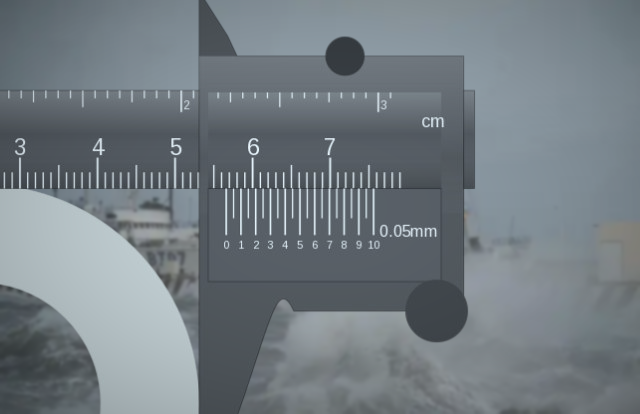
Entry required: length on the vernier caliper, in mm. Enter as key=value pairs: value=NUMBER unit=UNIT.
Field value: value=56.6 unit=mm
